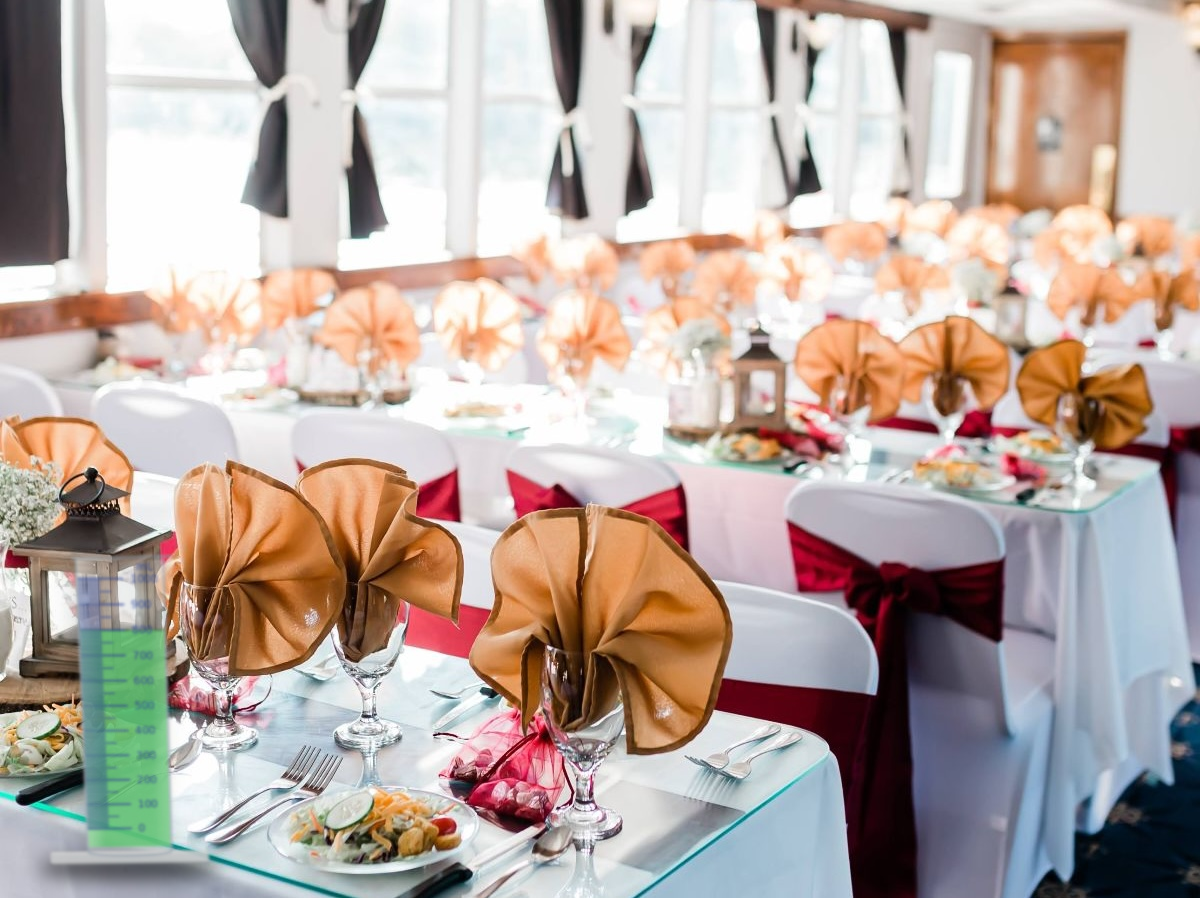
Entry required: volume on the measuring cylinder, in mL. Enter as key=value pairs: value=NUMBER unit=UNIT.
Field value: value=800 unit=mL
